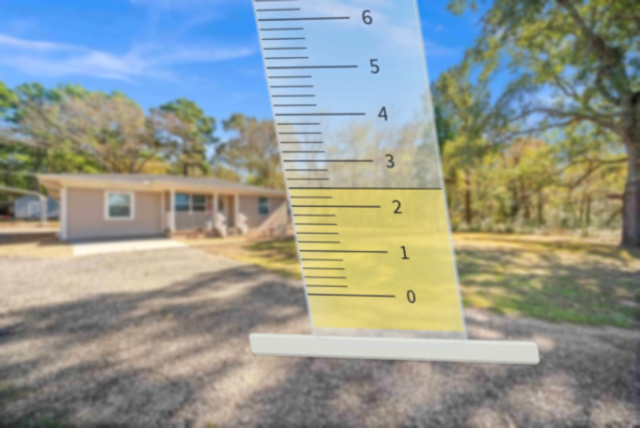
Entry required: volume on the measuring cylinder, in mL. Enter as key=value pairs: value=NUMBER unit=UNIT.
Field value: value=2.4 unit=mL
